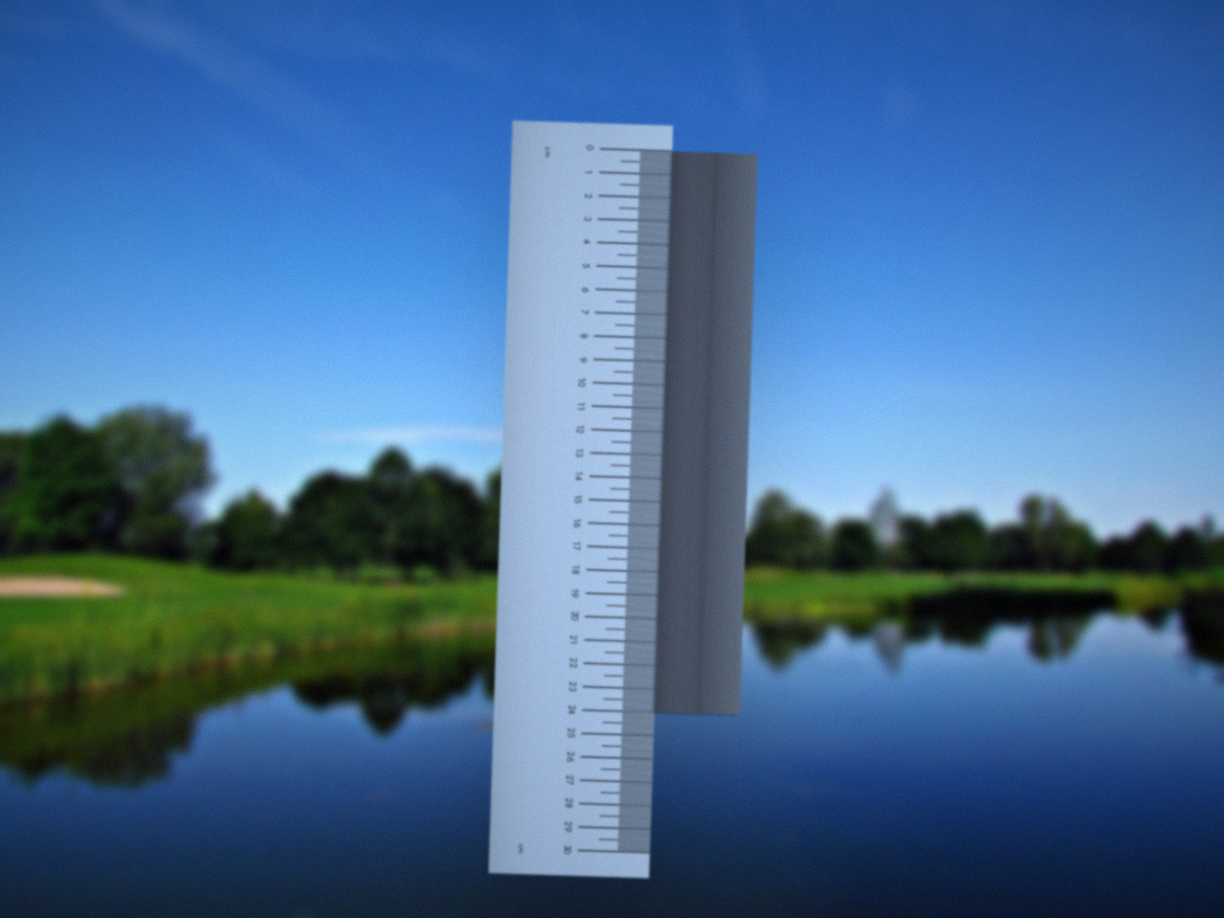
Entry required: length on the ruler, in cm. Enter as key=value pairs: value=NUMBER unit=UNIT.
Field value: value=24 unit=cm
